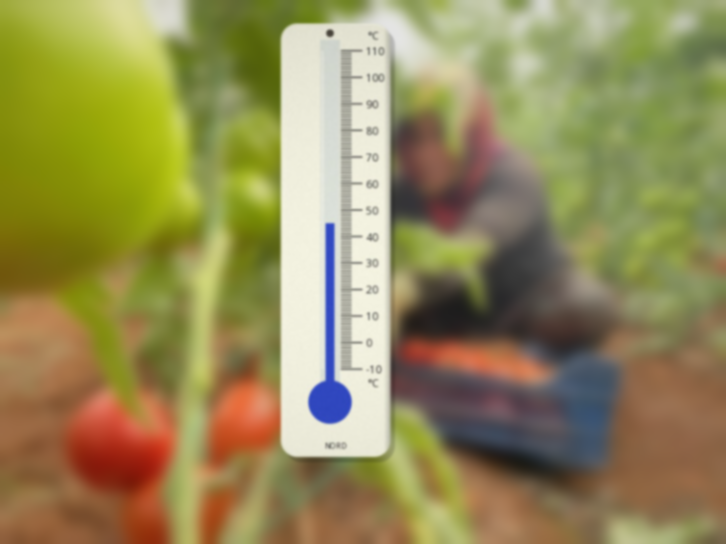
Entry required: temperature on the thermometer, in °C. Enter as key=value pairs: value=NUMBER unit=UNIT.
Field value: value=45 unit=°C
